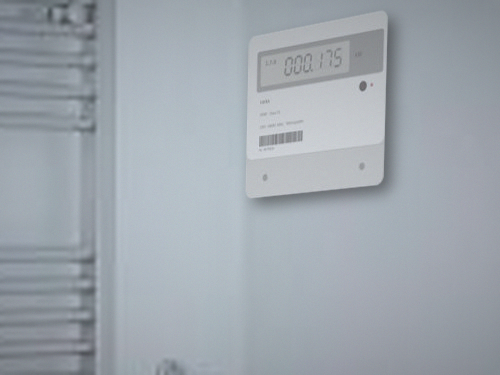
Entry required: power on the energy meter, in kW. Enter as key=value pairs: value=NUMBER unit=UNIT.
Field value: value=0.175 unit=kW
